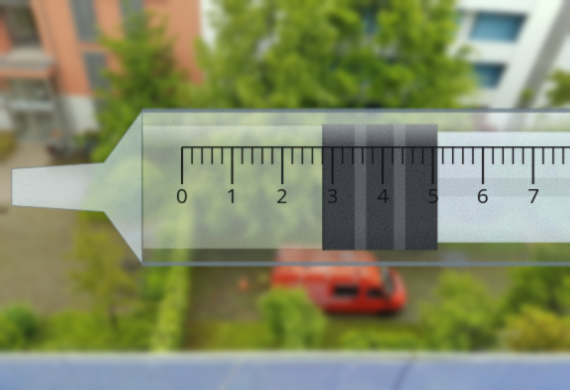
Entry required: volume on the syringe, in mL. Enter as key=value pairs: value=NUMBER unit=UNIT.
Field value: value=2.8 unit=mL
